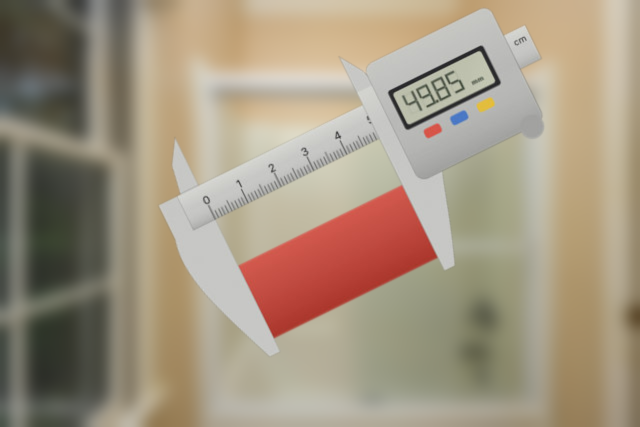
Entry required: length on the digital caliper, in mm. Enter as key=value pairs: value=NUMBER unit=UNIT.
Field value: value=49.85 unit=mm
